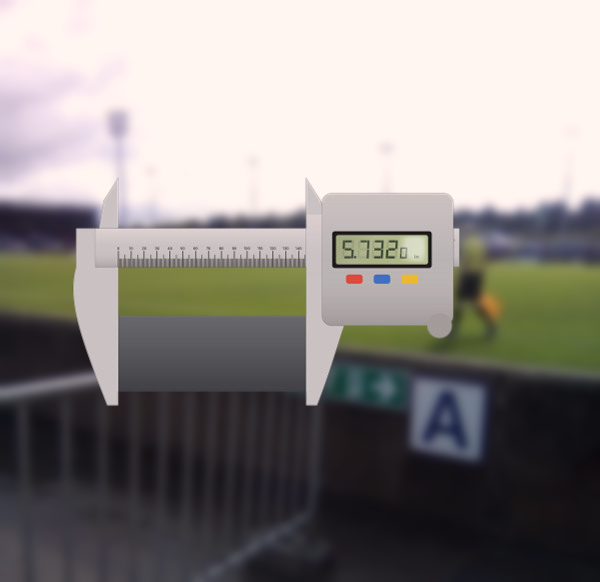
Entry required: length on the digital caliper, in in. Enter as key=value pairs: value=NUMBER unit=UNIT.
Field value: value=5.7320 unit=in
